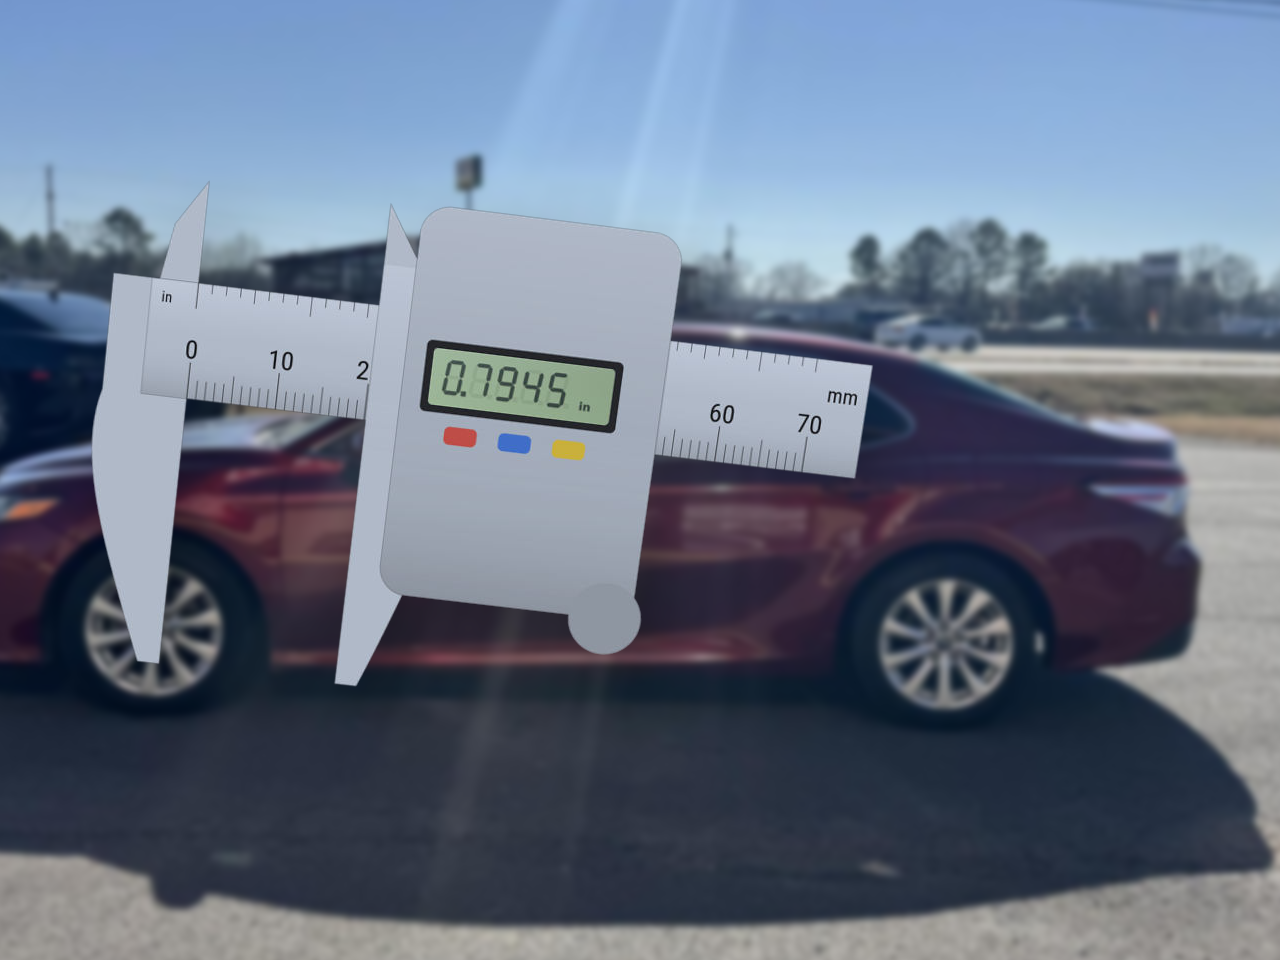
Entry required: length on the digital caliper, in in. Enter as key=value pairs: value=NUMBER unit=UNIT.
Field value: value=0.7945 unit=in
